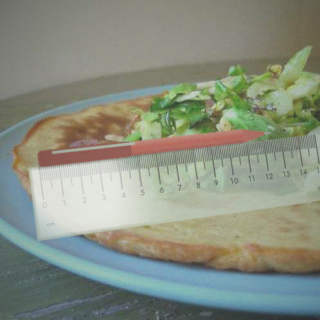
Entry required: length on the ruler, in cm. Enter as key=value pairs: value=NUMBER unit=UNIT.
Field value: value=12.5 unit=cm
